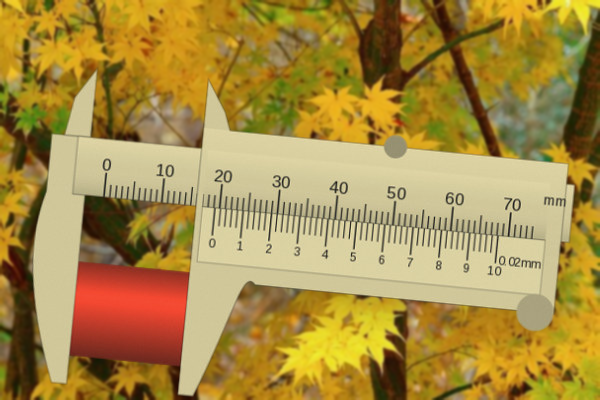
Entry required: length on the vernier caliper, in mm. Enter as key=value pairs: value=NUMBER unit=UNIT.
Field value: value=19.2 unit=mm
